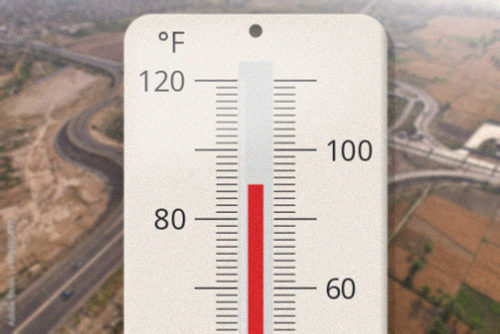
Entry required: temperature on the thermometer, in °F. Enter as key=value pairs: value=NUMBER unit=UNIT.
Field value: value=90 unit=°F
